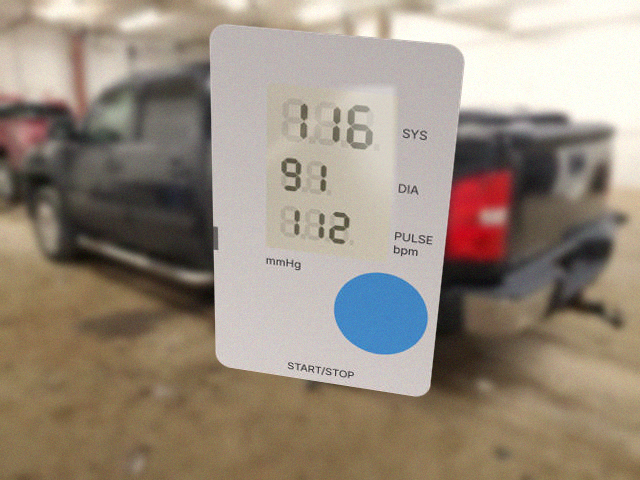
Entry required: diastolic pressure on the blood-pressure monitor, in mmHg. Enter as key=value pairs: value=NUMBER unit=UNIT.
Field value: value=91 unit=mmHg
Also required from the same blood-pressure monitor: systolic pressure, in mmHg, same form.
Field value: value=116 unit=mmHg
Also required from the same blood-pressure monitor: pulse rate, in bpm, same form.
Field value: value=112 unit=bpm
